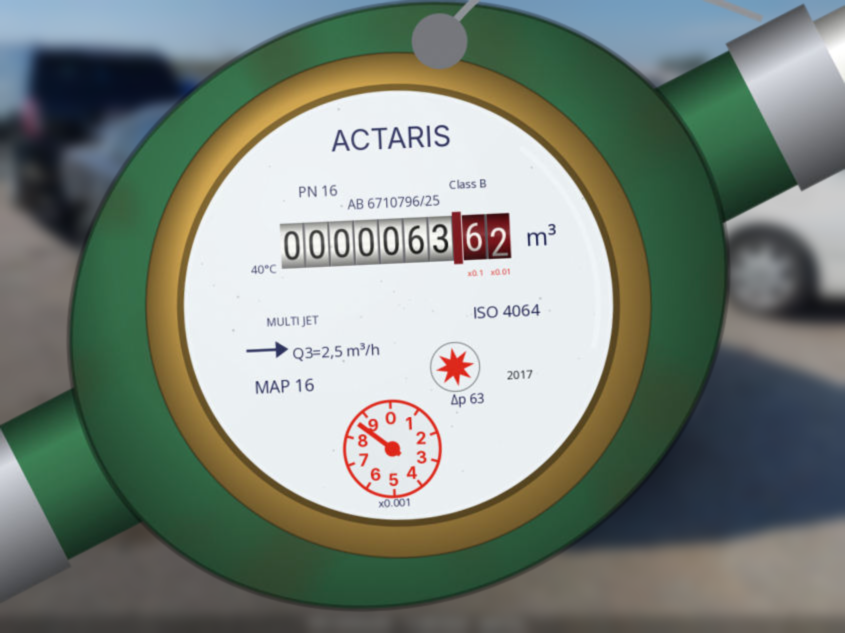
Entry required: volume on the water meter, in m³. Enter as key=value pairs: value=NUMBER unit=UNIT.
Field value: value=63.618 unit=m³
